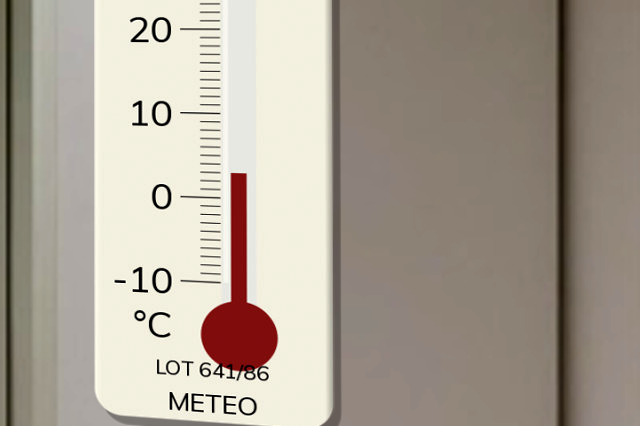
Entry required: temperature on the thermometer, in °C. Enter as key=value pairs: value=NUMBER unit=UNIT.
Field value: value=3 unit=°C
